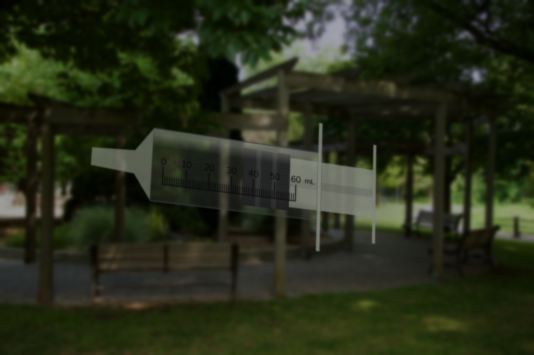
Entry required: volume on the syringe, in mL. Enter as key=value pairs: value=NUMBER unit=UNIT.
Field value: value=35 unit=mL
